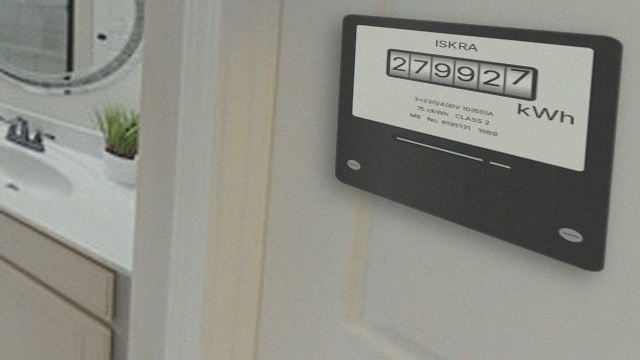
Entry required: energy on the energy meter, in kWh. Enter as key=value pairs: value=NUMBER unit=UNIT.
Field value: value=279927 unit=kWh
